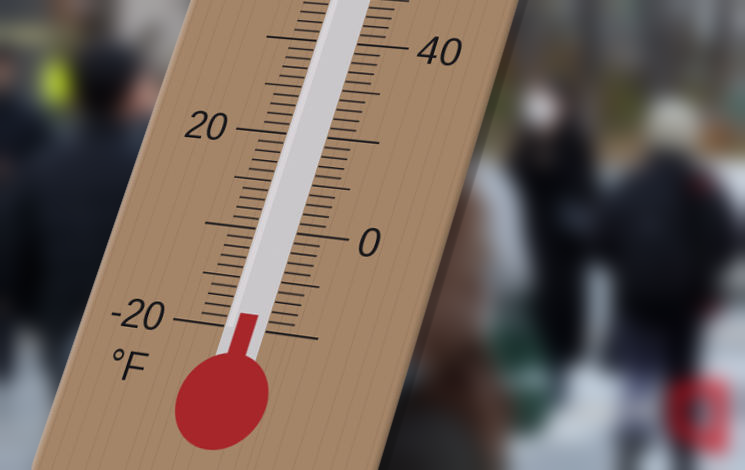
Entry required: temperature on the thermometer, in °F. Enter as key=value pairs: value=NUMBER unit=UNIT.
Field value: value=-17 unit=°F
